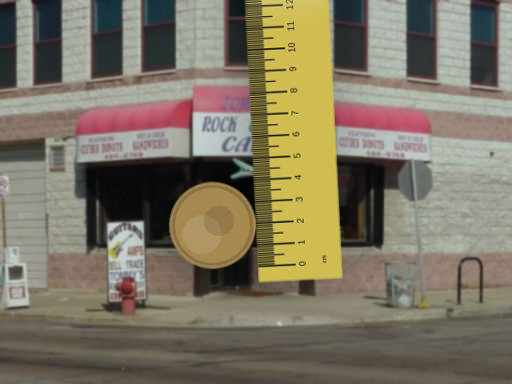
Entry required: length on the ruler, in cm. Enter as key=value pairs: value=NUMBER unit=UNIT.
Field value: value=4 unit=cm
